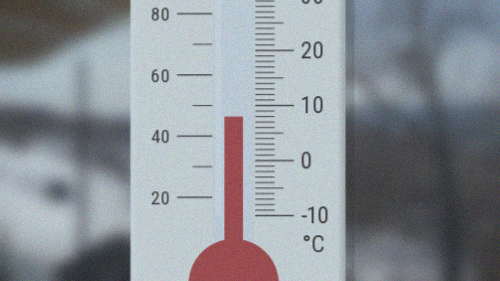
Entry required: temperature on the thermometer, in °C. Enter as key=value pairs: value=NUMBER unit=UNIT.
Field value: value=8 unit=°C
